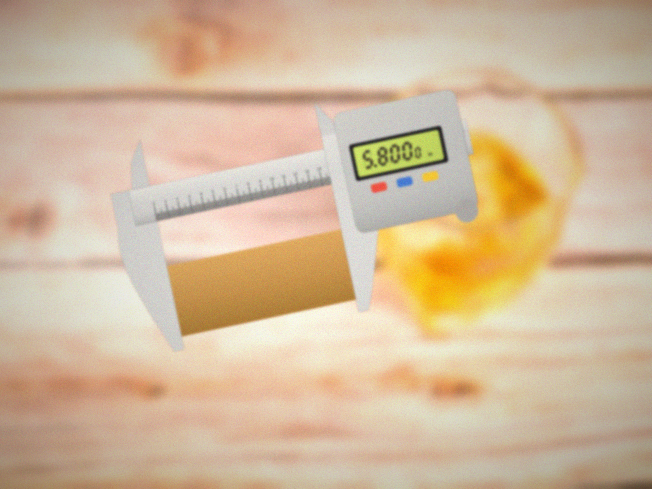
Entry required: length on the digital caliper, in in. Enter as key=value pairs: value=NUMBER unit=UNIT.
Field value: value=5.8000 unit=in
